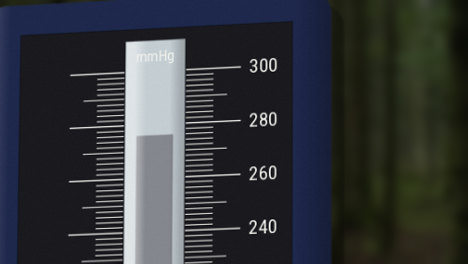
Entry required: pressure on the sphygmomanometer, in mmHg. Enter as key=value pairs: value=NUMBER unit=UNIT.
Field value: value=276 unit=mmHg
